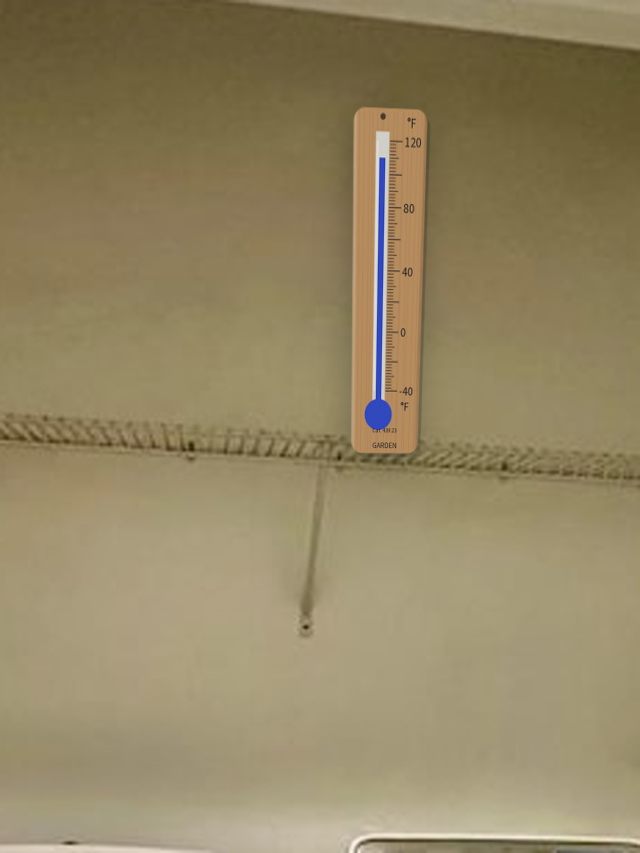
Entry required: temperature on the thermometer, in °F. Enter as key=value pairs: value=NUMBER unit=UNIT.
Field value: value=110 unit=°F
